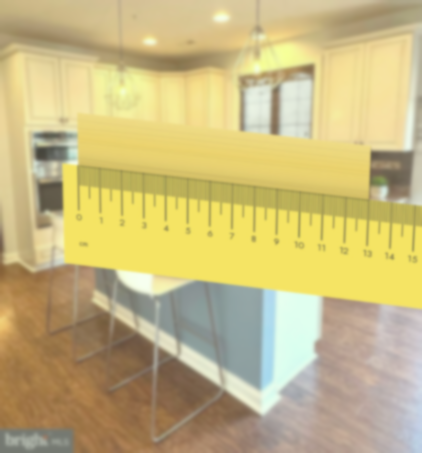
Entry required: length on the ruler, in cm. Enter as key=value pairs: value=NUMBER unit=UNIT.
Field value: value=13 unit=cm
